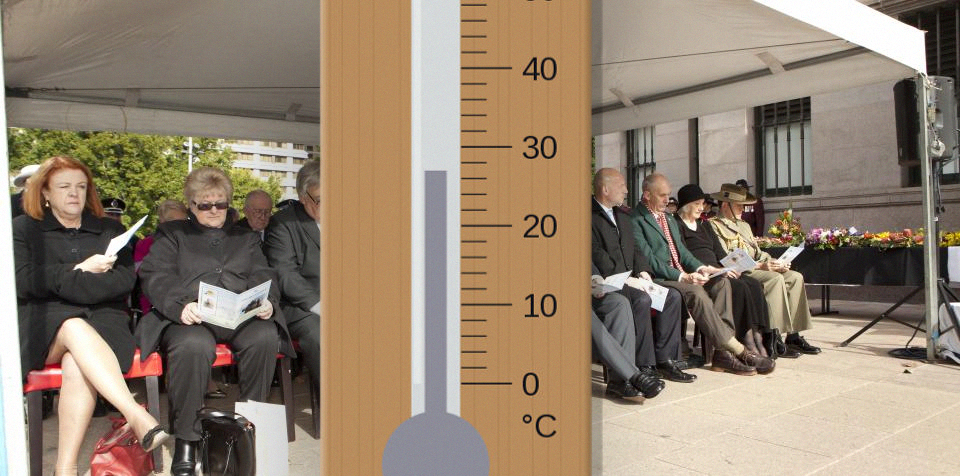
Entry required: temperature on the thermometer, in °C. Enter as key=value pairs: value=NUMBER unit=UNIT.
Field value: value=27 unit=°C
